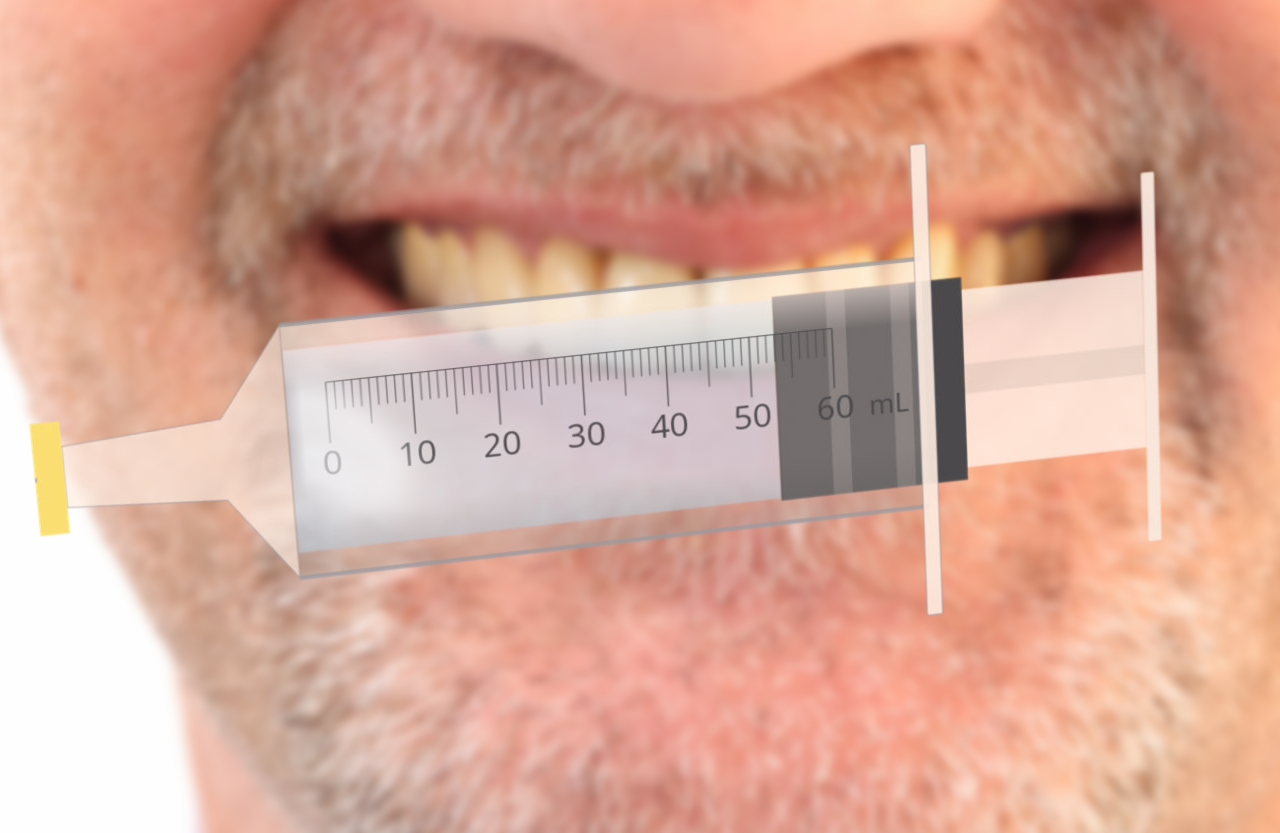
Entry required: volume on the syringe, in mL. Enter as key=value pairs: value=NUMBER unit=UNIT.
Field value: value=53 unit=mL
